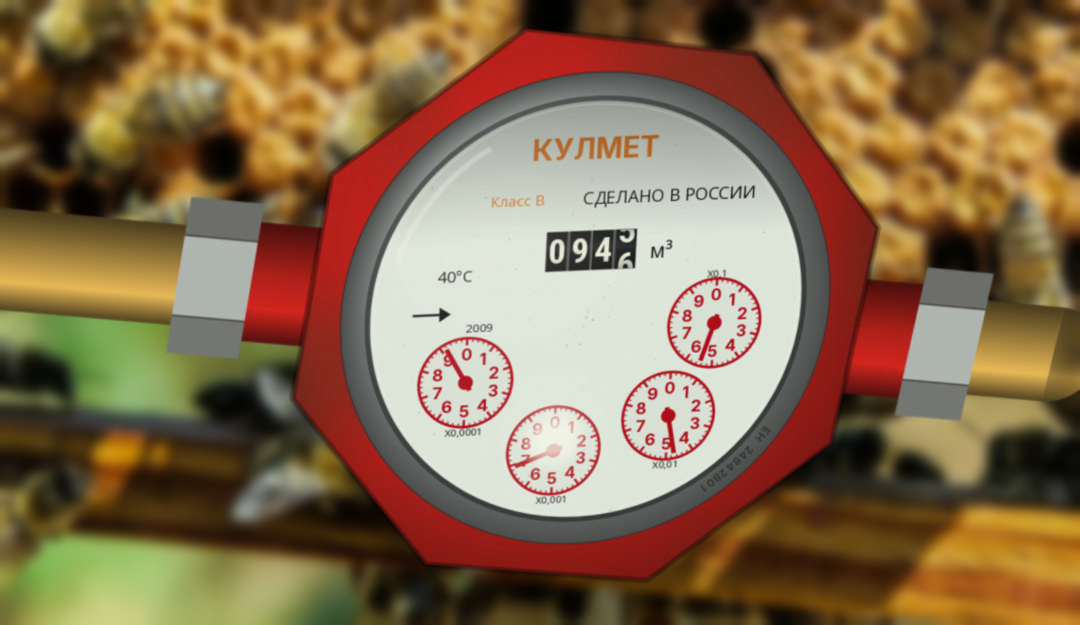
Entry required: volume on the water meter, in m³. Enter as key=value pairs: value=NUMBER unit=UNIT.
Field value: value=945.5469 unit=m³
